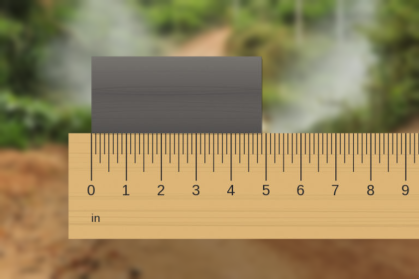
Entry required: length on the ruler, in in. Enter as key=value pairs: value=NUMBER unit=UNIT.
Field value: value=4.875 unit=in
